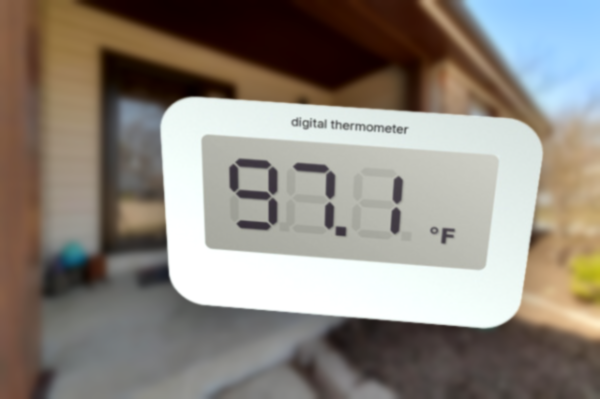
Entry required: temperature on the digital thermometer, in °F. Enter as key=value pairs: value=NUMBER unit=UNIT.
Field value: value=97.1 unit=°F
